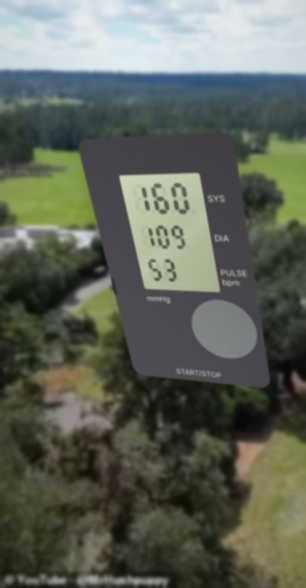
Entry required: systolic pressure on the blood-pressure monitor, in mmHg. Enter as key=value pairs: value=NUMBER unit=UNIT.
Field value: value=160 unit=mmHg
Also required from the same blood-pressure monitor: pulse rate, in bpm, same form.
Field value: value=53 unit=bpm
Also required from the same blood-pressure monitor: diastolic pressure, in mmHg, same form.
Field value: value=109 unit=mmHg
